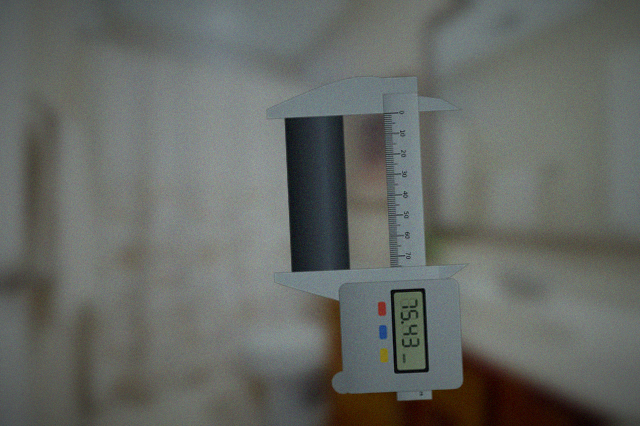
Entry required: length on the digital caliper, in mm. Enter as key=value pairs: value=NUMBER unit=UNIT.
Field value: value=75.43 unit=mm
